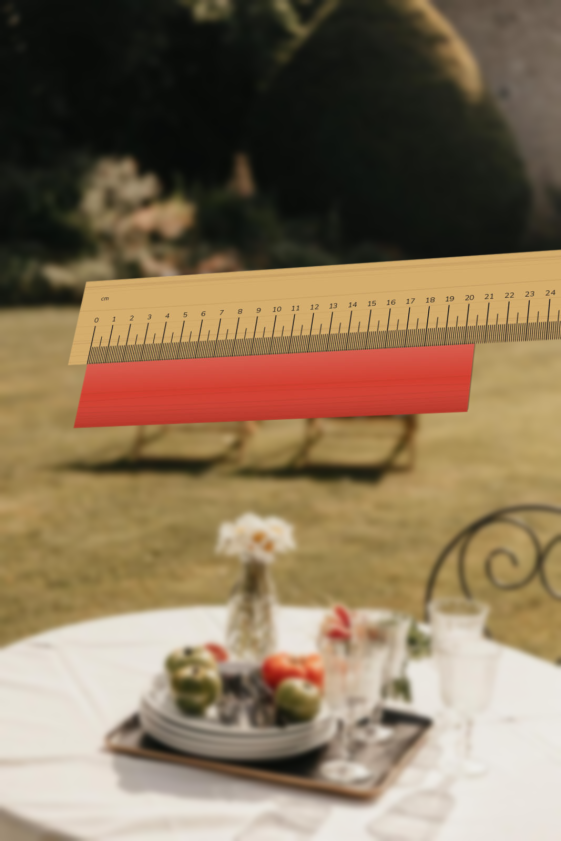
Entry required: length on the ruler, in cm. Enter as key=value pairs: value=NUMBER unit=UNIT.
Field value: value=20.5 unit=cm
